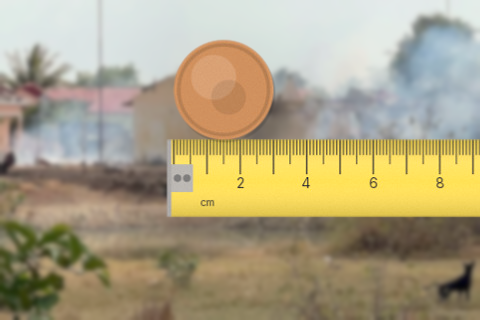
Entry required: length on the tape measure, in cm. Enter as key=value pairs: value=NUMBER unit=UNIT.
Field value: value=3 unit=cm
